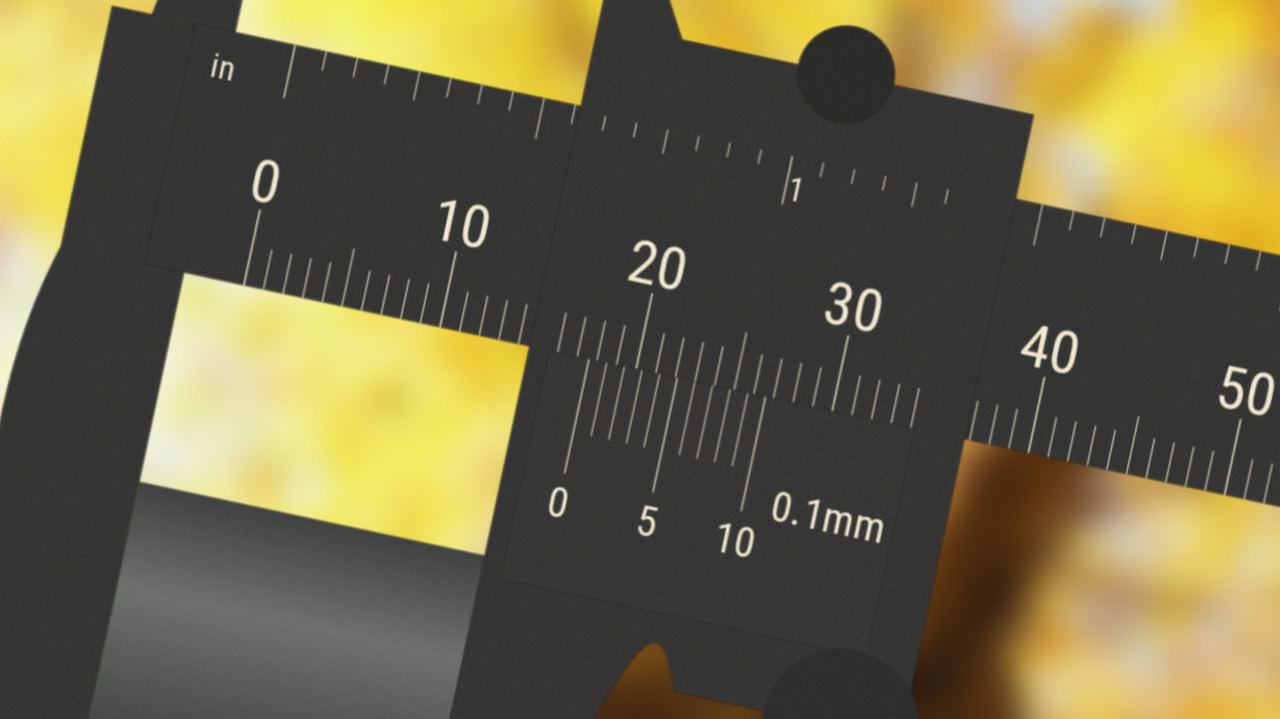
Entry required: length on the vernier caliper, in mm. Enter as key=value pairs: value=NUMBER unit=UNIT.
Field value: value=17.6 unit=mm
